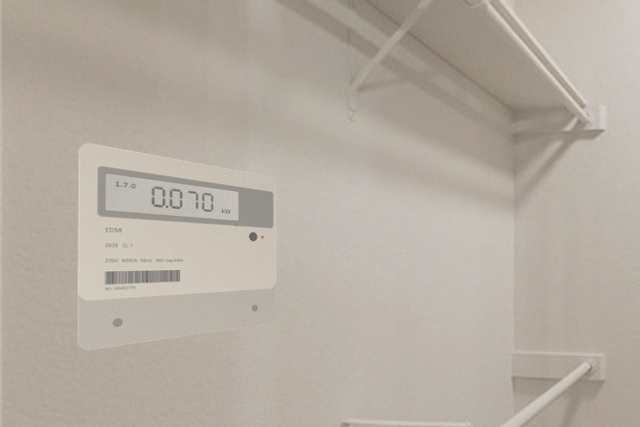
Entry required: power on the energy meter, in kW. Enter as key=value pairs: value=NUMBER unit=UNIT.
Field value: value=0.070 unit=kW
